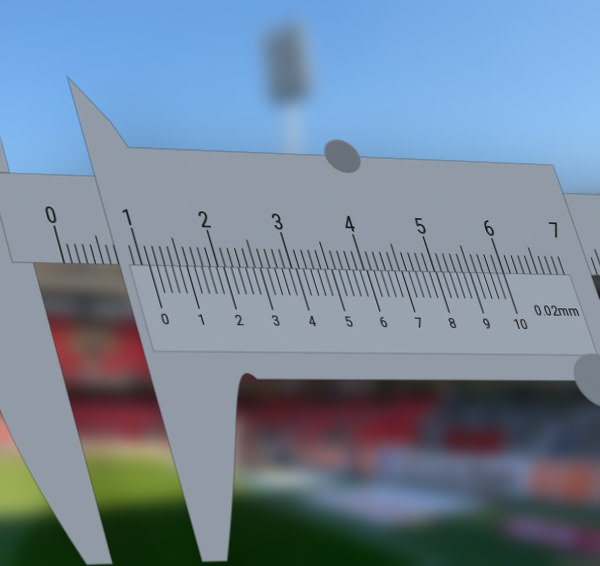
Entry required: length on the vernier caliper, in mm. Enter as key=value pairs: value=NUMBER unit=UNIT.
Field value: value=11.0 unit=mm
